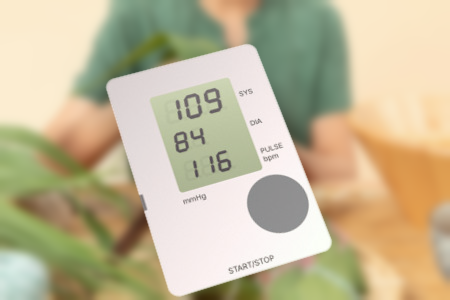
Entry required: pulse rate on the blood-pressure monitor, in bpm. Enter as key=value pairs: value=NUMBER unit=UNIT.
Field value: value=116 unit=bpm
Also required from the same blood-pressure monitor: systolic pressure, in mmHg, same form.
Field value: value=109 unit=mmHg
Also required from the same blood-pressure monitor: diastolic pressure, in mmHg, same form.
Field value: value=84 unit=mmHg
